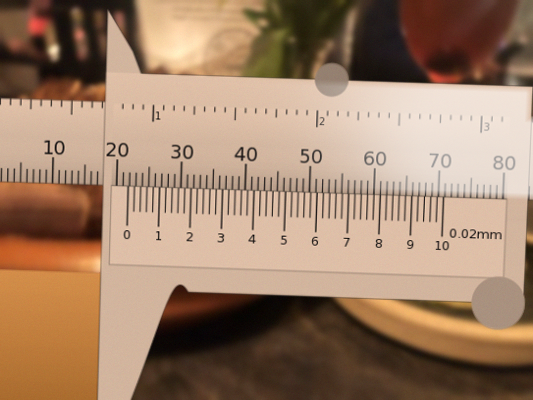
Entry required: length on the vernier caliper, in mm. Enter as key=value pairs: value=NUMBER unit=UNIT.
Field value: value=21.8 unit=mm
